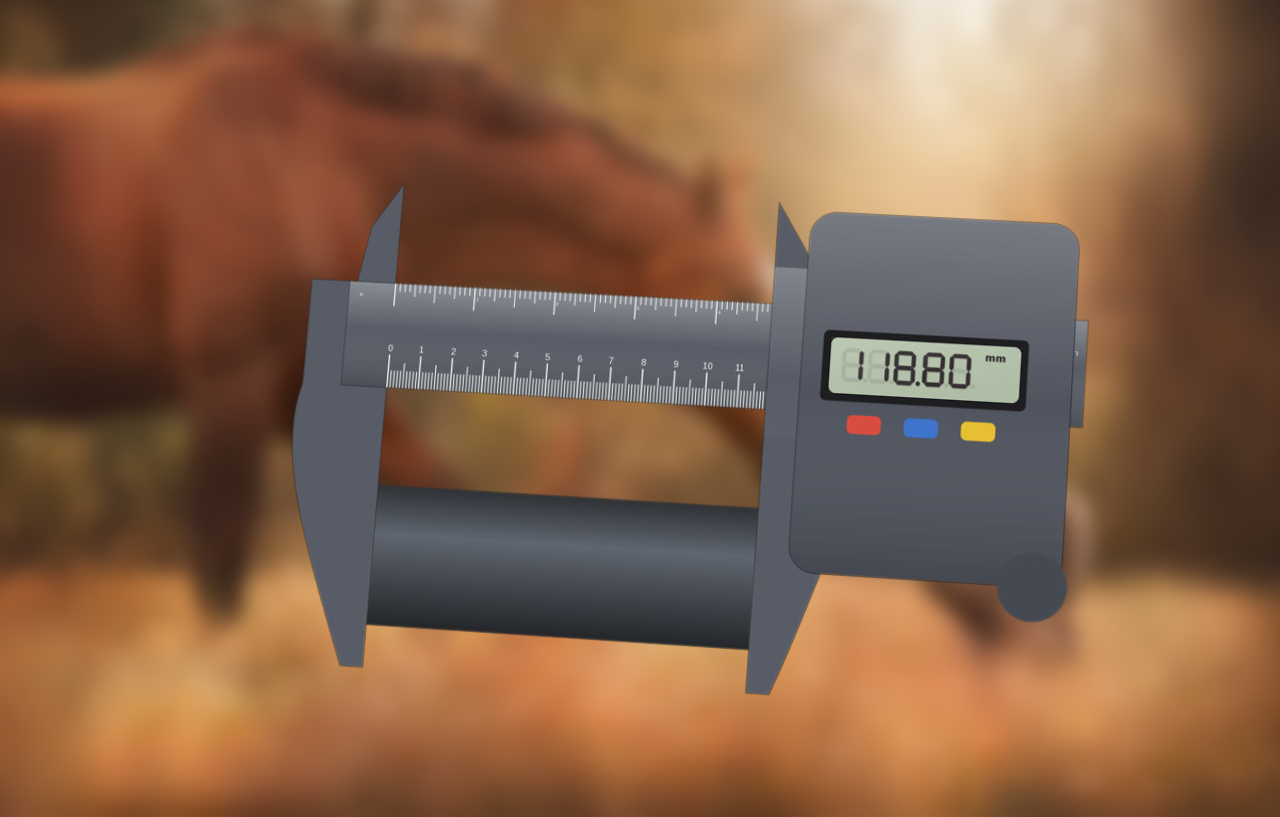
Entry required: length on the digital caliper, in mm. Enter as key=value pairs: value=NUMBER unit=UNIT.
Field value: value=118.80 unit=mm
